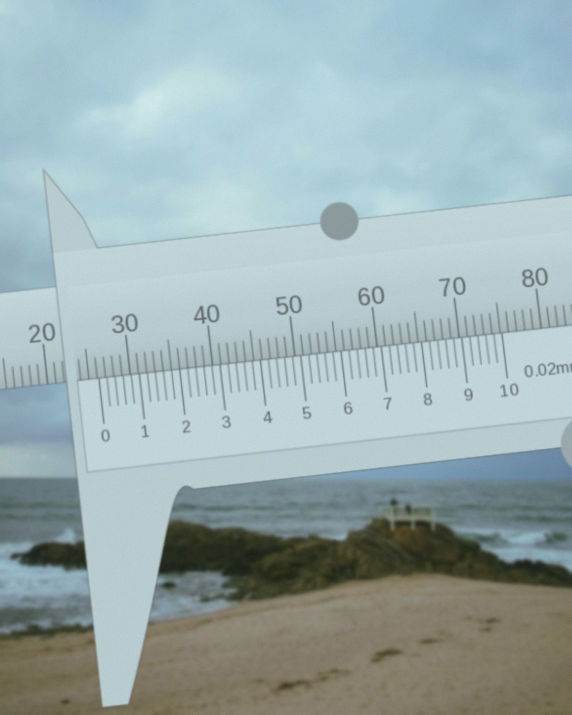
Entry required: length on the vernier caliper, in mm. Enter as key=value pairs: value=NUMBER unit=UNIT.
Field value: value=26.2 unit=mm
